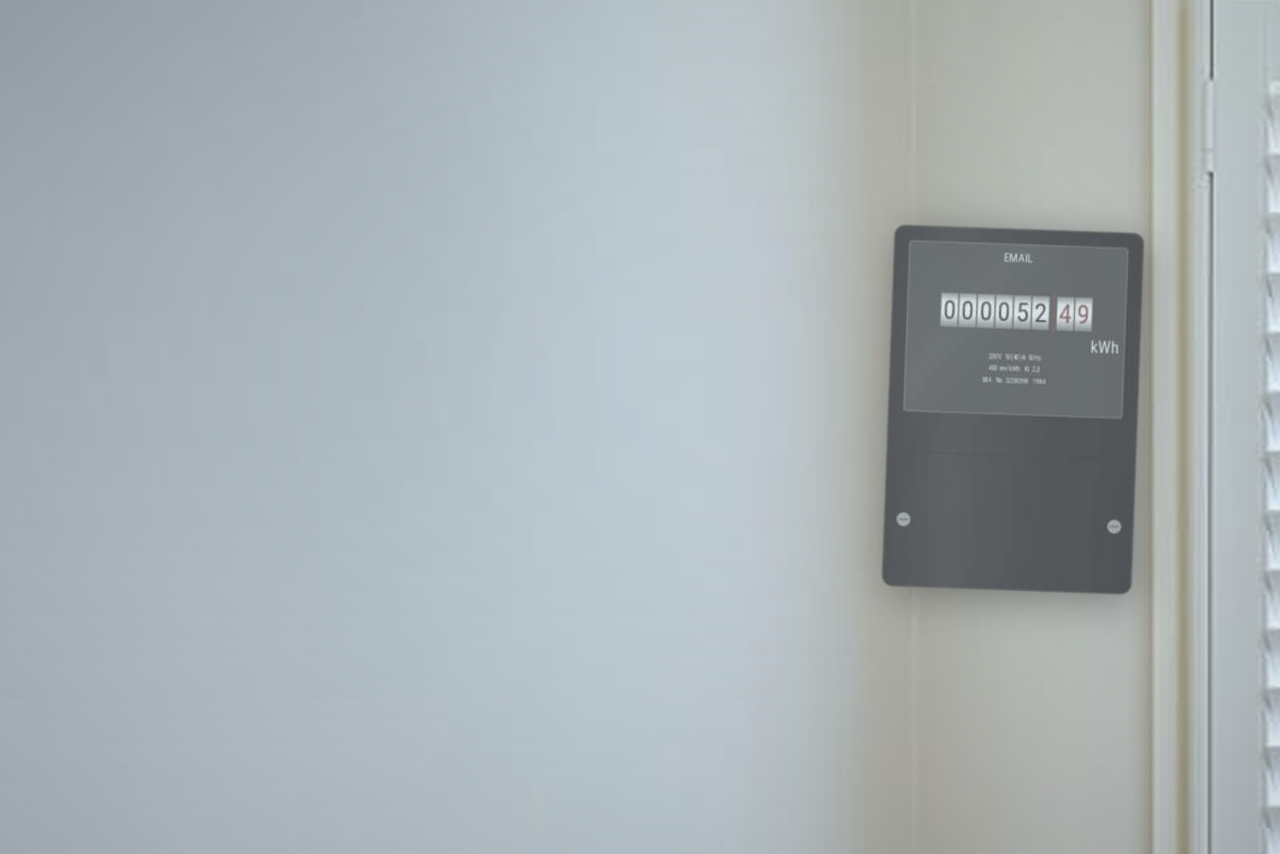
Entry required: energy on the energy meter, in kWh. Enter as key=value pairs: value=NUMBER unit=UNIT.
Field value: value=52.49 unit=kWh
